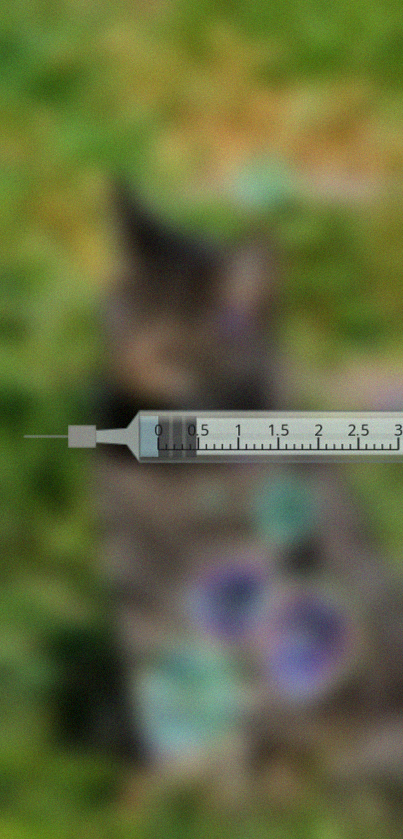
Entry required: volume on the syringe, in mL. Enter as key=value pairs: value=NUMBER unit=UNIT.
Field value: value=0 unit=mL
